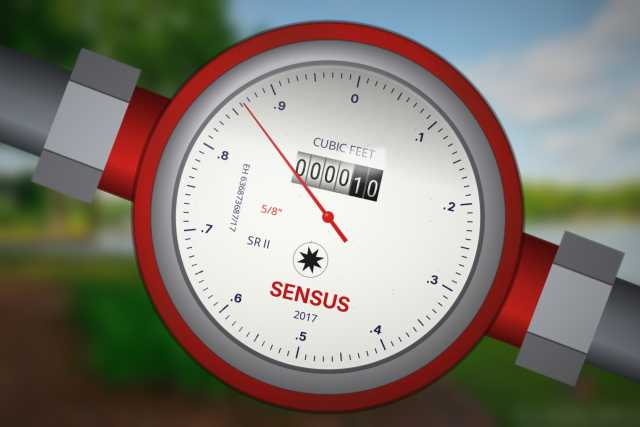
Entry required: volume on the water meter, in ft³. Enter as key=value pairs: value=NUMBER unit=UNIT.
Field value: value=9.86 unit=ft³
